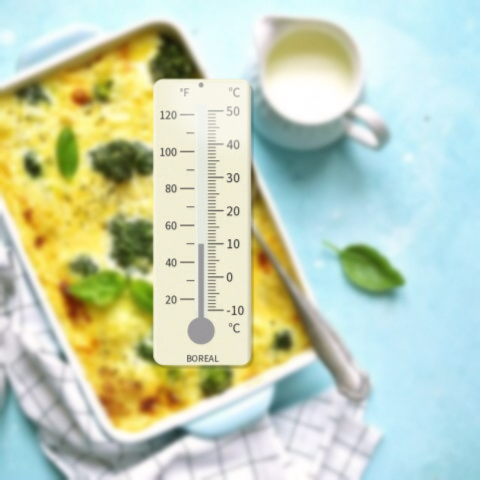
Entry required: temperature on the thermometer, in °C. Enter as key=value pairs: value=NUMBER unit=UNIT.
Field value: value=10 unit=°C
